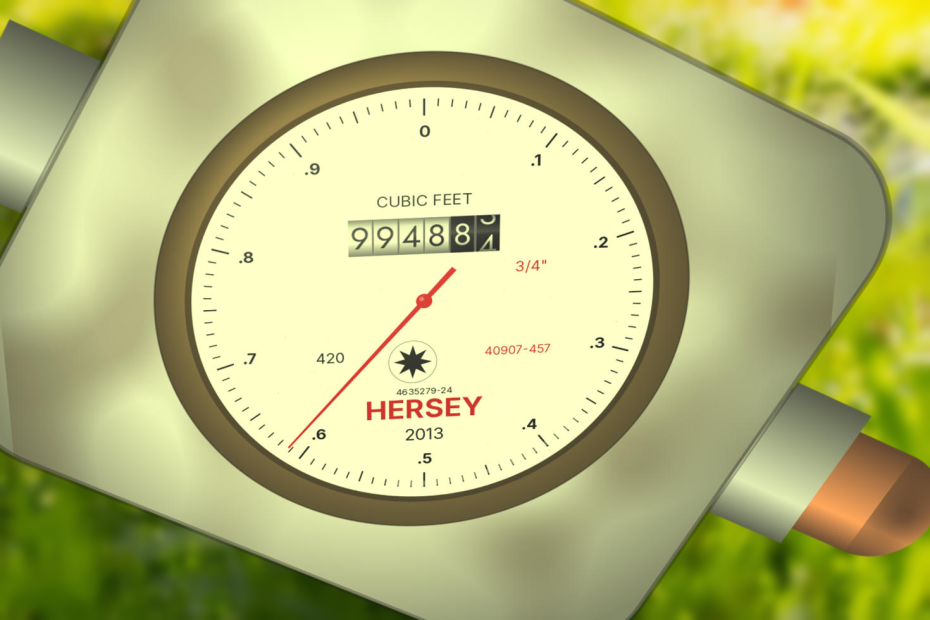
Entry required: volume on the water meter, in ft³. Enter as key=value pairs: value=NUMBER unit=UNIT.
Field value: value=994883.61 unit=ft³
